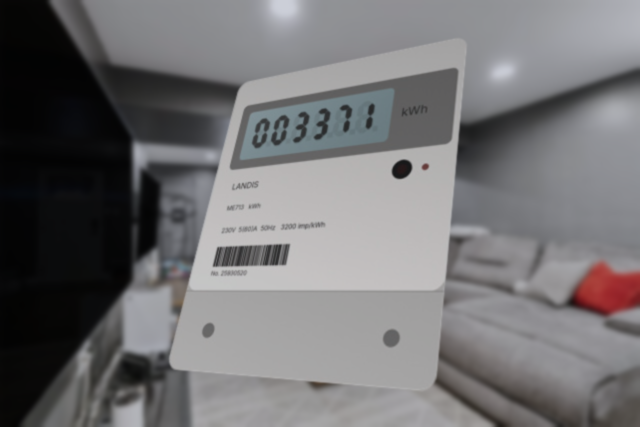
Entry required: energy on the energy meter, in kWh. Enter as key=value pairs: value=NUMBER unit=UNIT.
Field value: value=3371 unit=kWh
